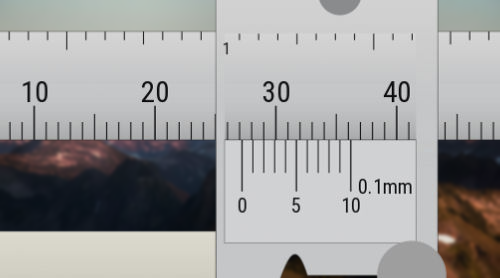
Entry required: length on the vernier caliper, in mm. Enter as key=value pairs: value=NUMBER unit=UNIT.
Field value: value=27.2 unit=mm
